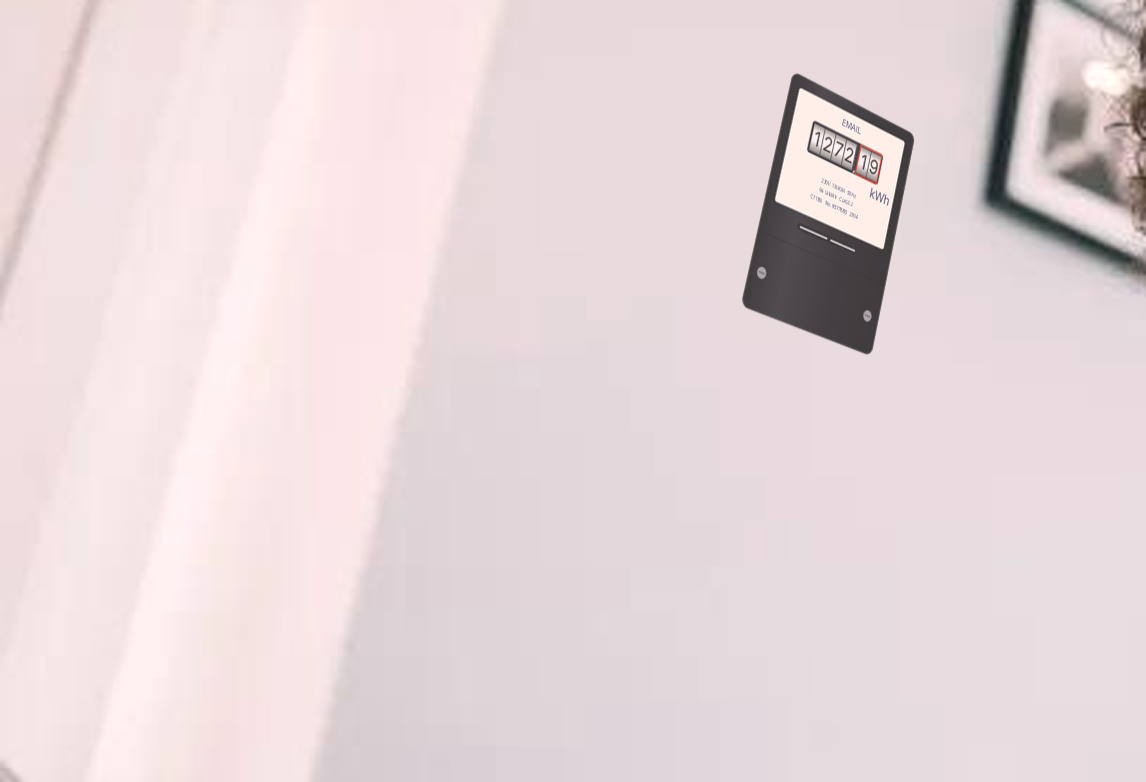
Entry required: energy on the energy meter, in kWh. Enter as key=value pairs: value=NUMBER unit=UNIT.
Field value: value=1272.19 unit=kWh
